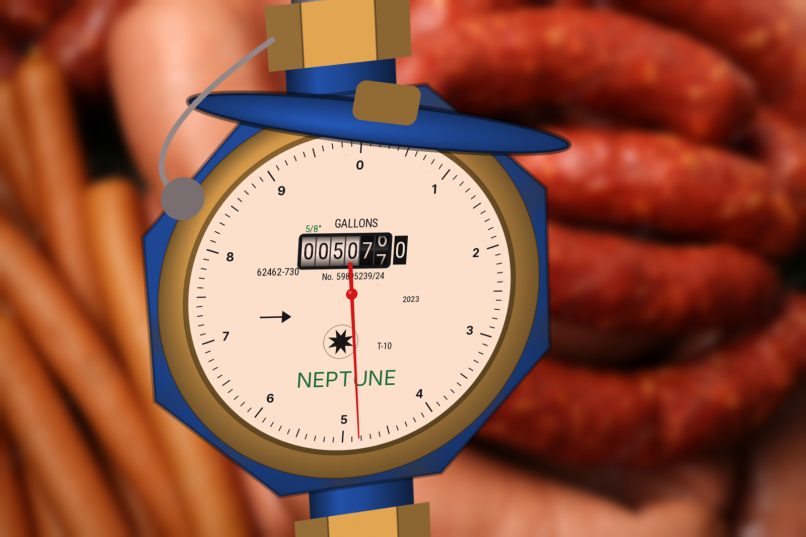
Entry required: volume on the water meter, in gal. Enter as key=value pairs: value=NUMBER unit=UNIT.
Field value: value=50764.8 unit=gal
